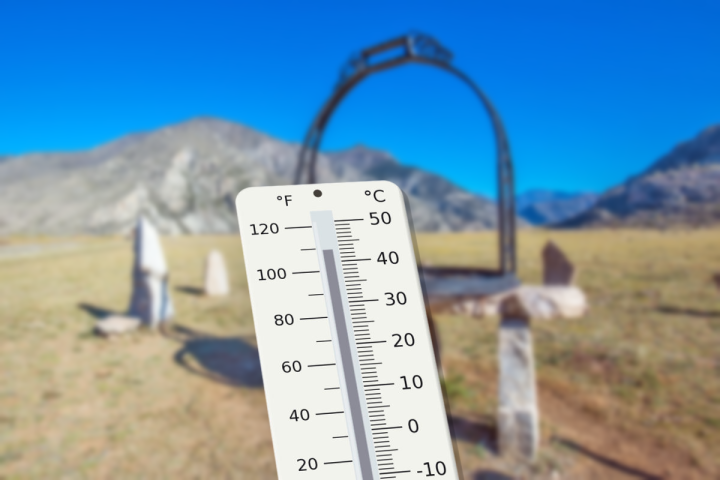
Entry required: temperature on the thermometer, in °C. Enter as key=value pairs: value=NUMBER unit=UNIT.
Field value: value=43 unit=°C
